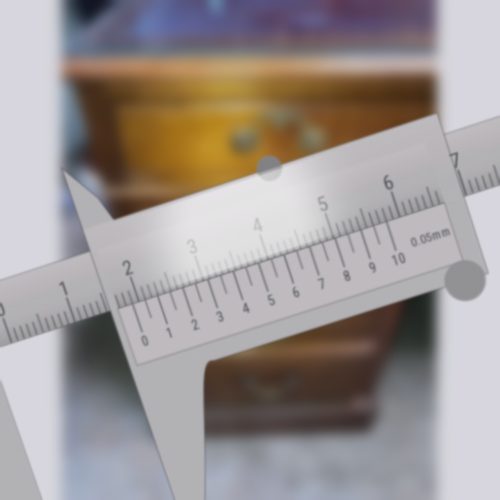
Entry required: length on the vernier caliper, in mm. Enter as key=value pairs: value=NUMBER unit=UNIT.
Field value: value=19.0 unit=mm
